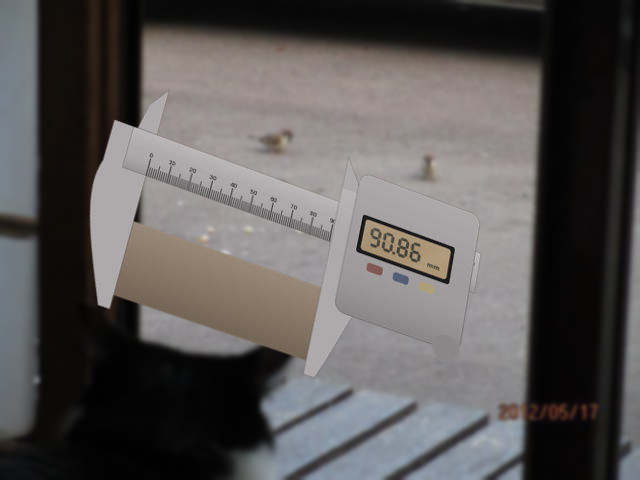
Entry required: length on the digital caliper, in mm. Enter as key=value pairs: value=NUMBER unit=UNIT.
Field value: value=90.86 unit=mm
